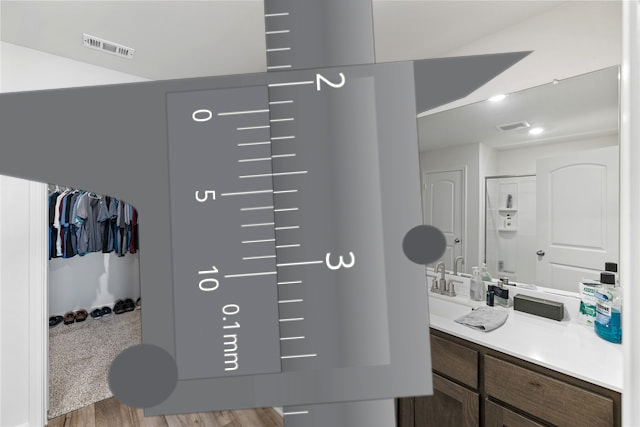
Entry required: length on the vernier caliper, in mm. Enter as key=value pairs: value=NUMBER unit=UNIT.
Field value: value=21.4 unit=mm
